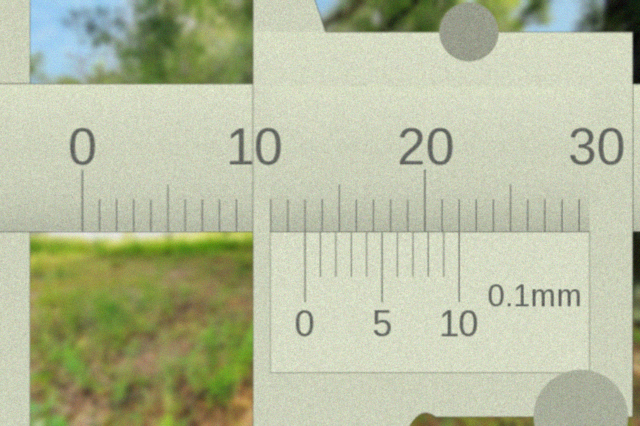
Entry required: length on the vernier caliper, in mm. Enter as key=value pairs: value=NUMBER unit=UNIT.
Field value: value=13.0 unit=mm
